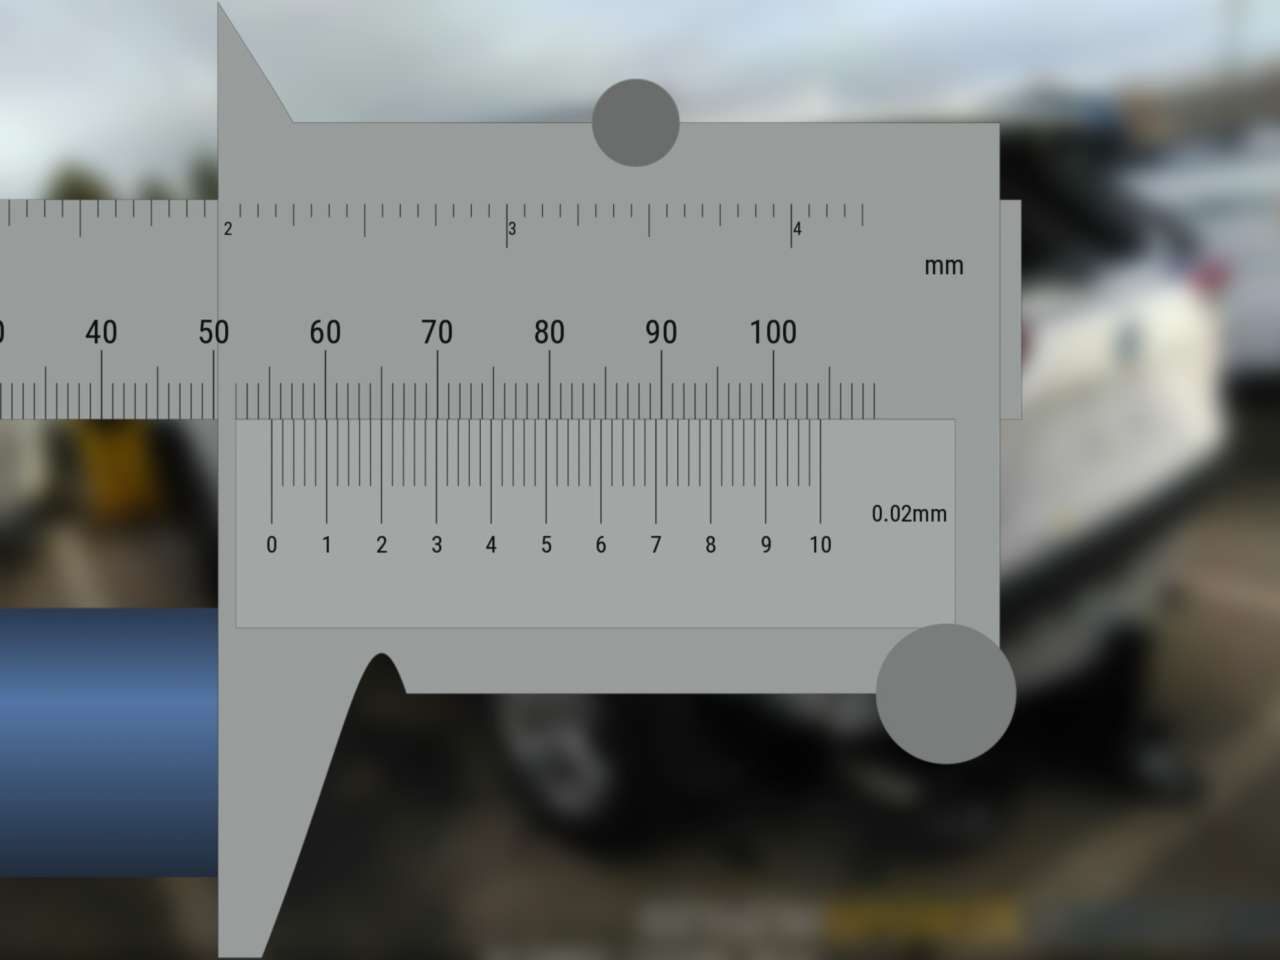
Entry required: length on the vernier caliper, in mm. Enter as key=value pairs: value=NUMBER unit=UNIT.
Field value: value=55.2 unit=mm
